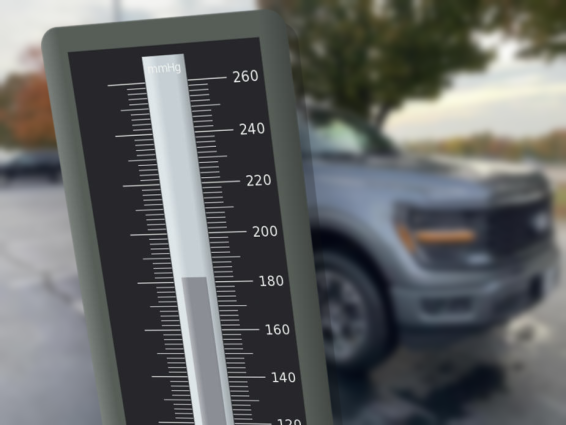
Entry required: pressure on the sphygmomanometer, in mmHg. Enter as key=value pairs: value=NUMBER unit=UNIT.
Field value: value=182 unit=mmHg
